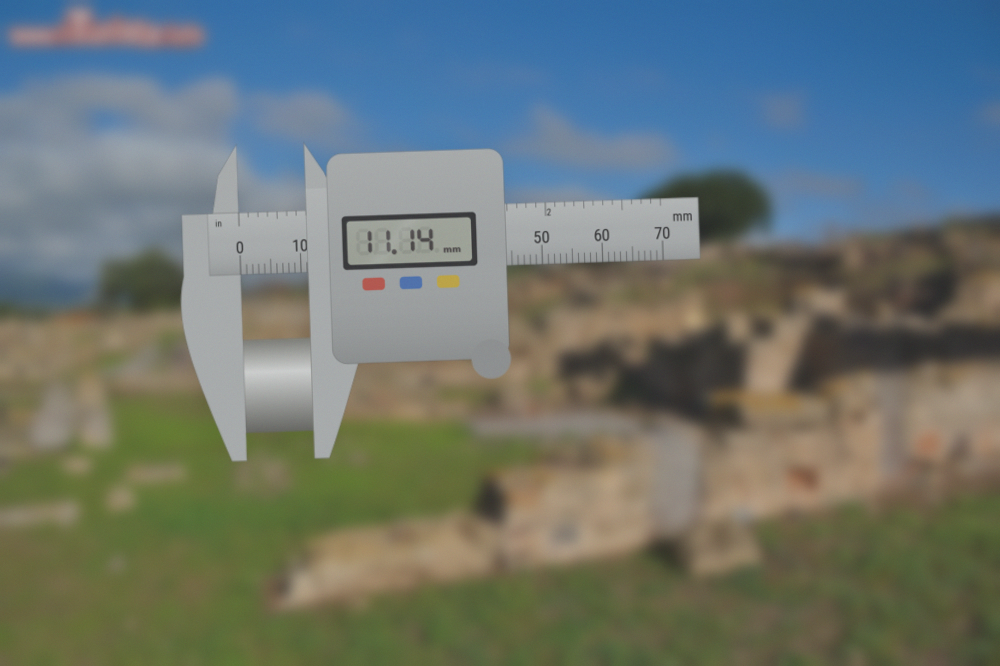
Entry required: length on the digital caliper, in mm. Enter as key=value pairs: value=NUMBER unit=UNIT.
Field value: value=11.14 unit=mm
